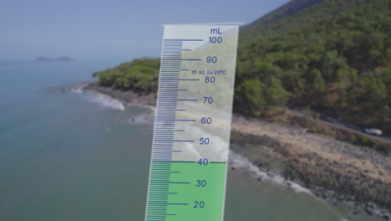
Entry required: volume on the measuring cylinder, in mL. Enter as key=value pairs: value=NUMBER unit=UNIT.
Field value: value=40 unit=mL
